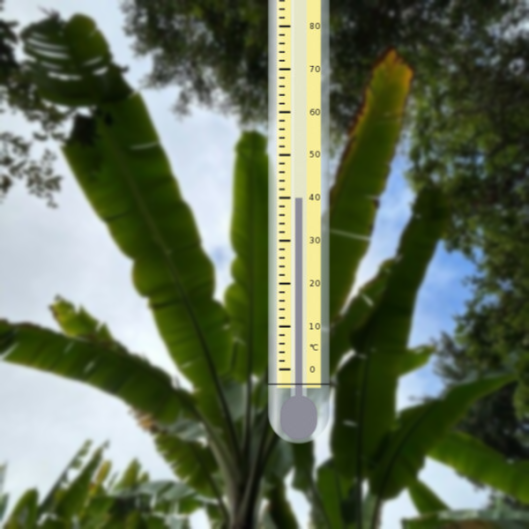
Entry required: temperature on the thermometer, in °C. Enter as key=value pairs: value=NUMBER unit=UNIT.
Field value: value=40 unit=°C
